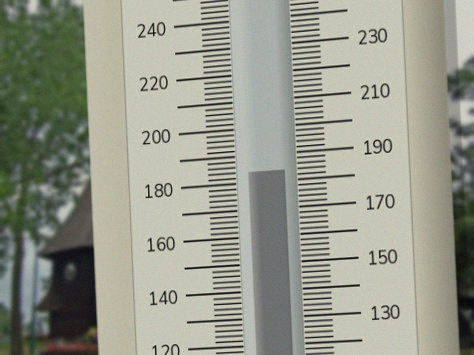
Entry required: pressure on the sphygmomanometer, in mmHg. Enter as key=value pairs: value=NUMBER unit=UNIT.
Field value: value=184 unit=mmHg
